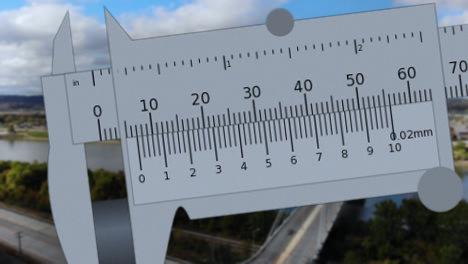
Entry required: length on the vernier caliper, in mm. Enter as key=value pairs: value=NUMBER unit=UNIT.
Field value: value=7.0 unit=mm
